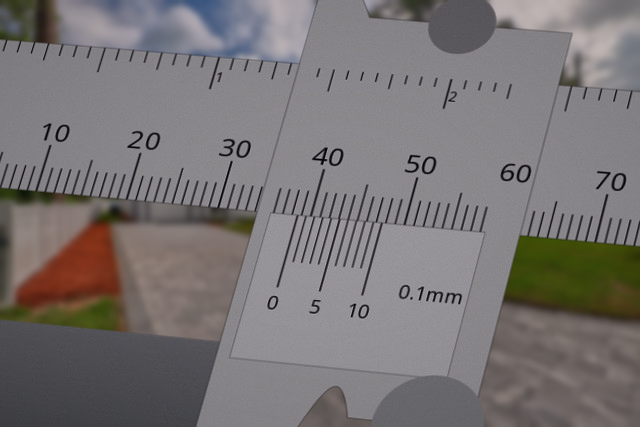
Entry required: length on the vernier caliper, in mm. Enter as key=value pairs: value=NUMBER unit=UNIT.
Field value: value=38.6 unit=mm
